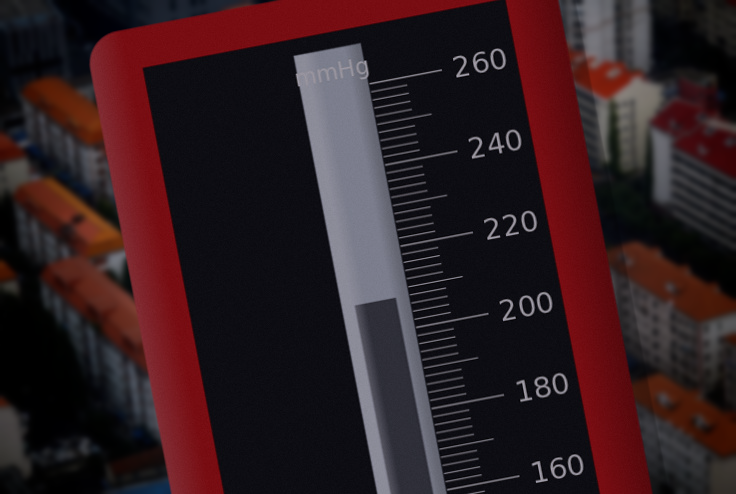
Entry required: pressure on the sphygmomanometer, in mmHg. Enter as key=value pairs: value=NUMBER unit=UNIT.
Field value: value=208 unit=mmHg
